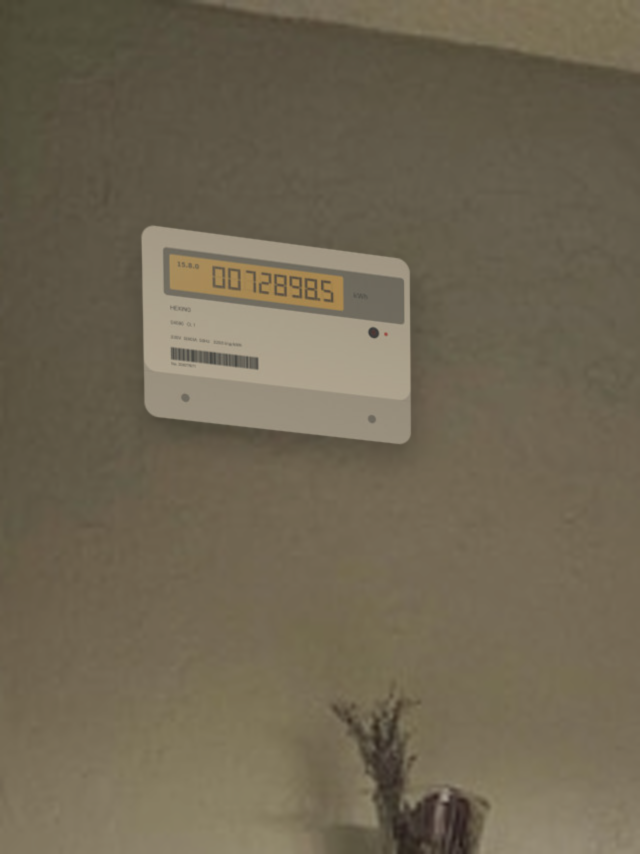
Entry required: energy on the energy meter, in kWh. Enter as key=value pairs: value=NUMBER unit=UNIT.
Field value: value=72898.5 unit=kWh
